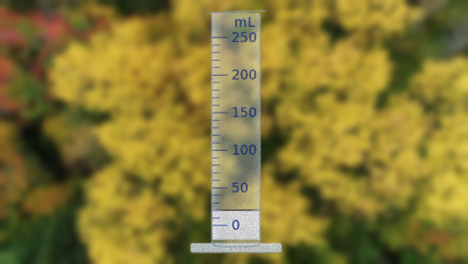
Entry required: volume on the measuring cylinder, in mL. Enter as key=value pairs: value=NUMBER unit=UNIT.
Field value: value=20 unit=mL
